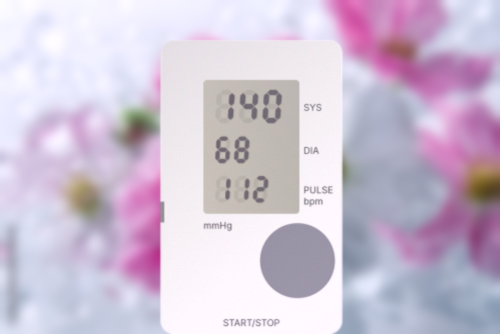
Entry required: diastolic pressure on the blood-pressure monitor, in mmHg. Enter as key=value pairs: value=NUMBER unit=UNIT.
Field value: value=68 unit=mmHg
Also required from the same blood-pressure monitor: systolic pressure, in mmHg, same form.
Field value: value=140 unit=mmHg
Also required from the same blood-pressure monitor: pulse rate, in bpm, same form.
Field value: value=112 unit=bpm
